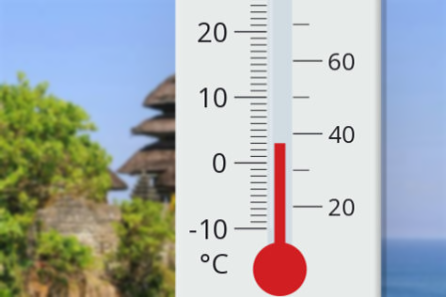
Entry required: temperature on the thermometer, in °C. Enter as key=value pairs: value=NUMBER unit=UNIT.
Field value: value=3 unit=°C
